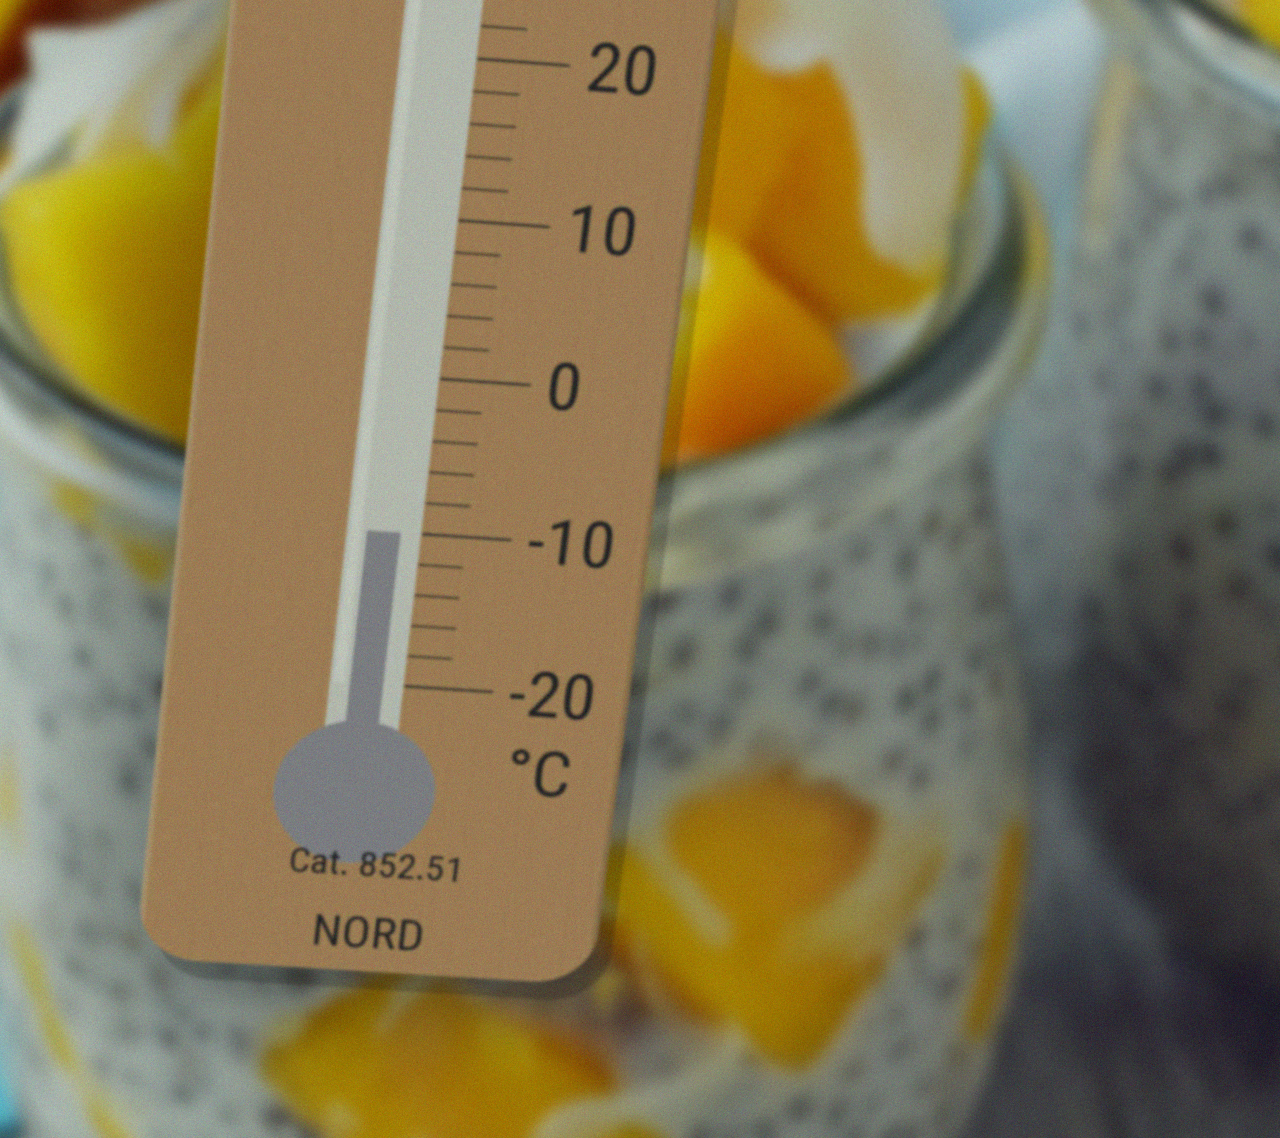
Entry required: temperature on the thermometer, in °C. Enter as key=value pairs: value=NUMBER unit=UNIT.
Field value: value=-10 unit=°C
